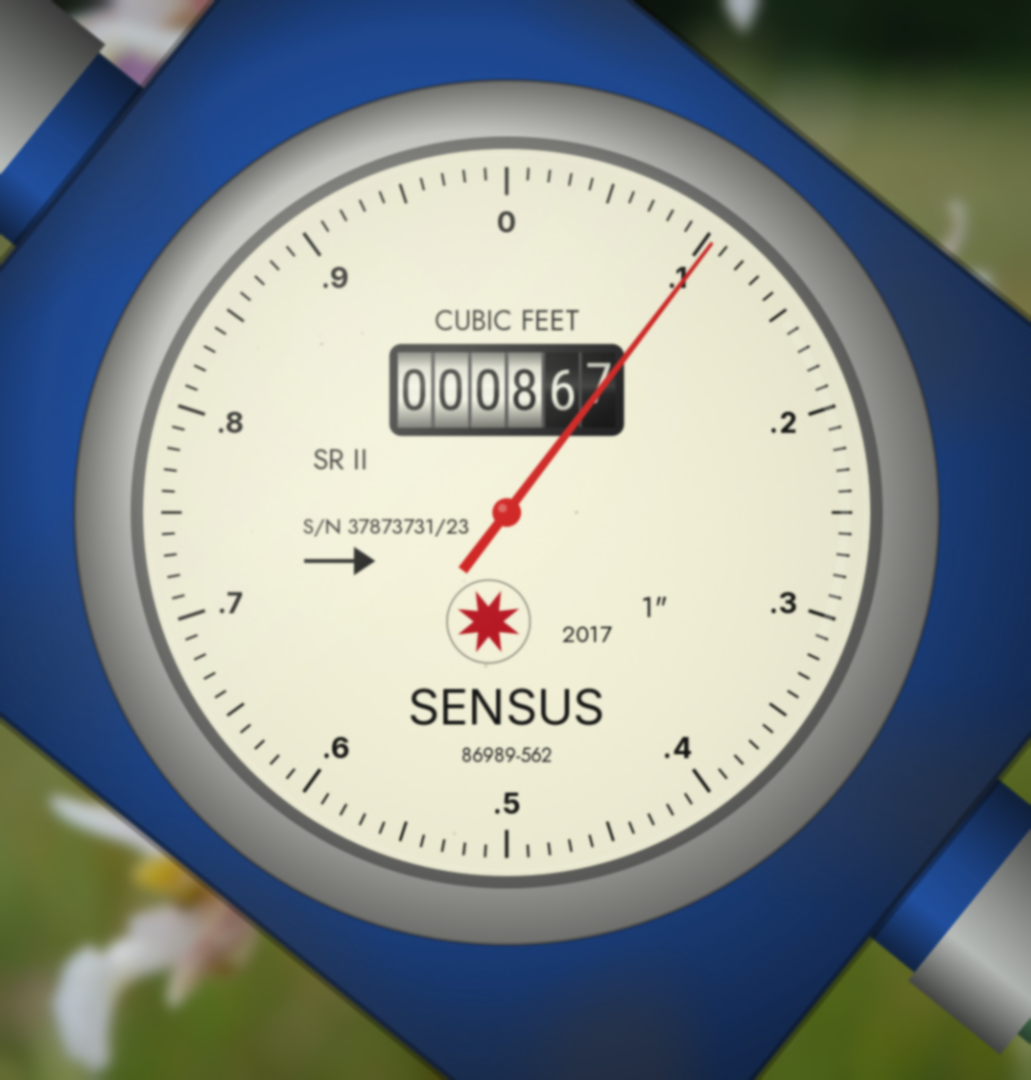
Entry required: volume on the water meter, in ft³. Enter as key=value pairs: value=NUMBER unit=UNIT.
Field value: value=867.10 unit=ft³
